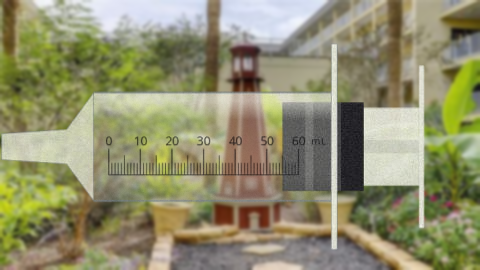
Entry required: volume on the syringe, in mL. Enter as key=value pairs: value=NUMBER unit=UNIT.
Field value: value=55 unit=mL
